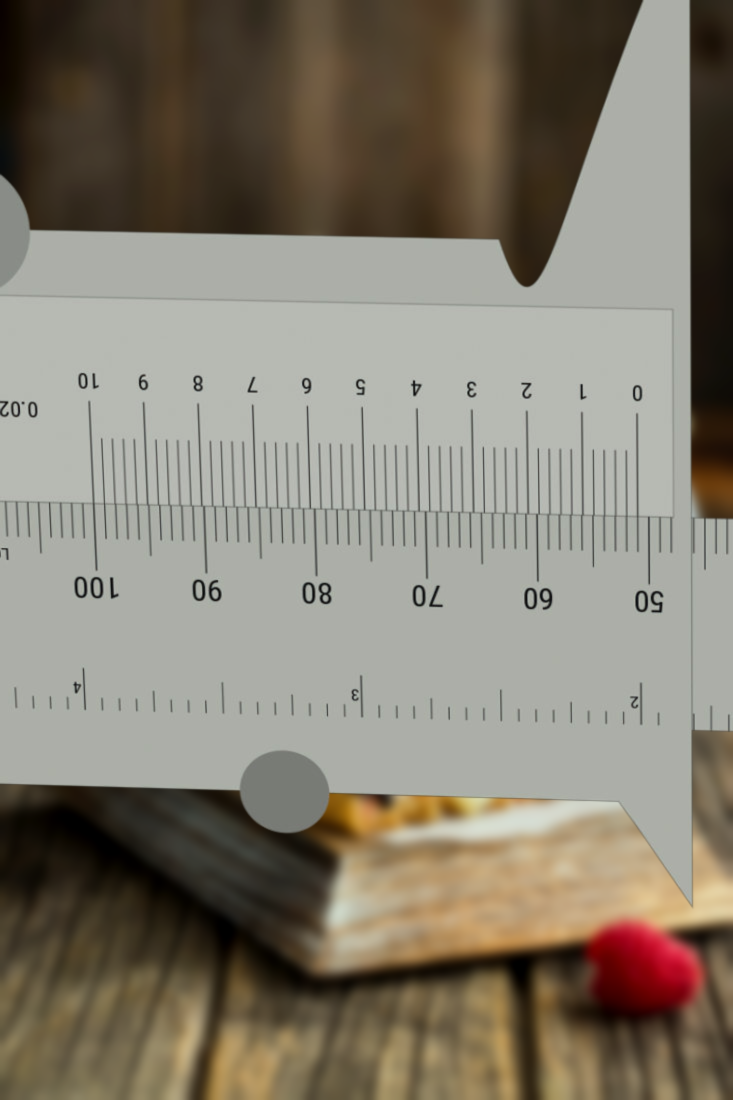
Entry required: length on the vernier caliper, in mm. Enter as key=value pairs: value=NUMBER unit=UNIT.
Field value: value=51.0 unit=mm
